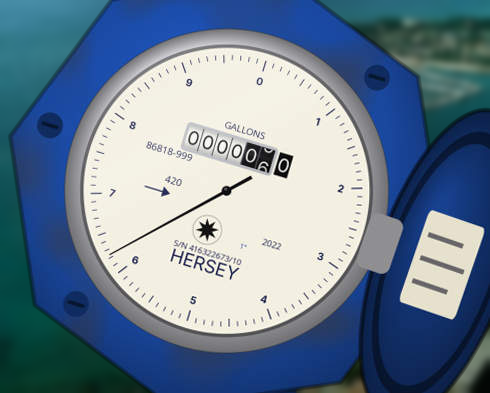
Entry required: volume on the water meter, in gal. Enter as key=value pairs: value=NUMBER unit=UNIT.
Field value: value=56.2 unit=gal
